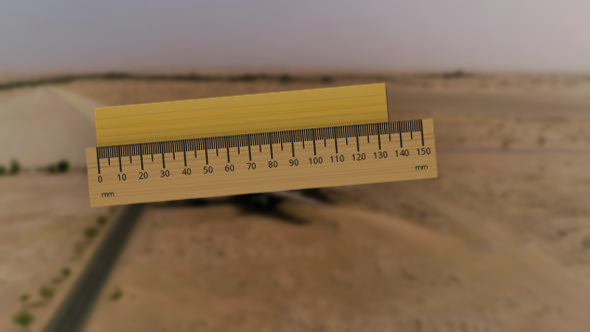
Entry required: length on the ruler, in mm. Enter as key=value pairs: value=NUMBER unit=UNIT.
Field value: value=135 unit=mm
